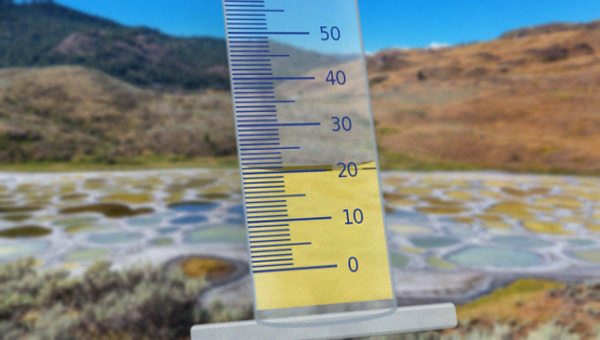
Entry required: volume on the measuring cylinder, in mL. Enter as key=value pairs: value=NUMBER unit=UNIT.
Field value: value=20 unit=mL
